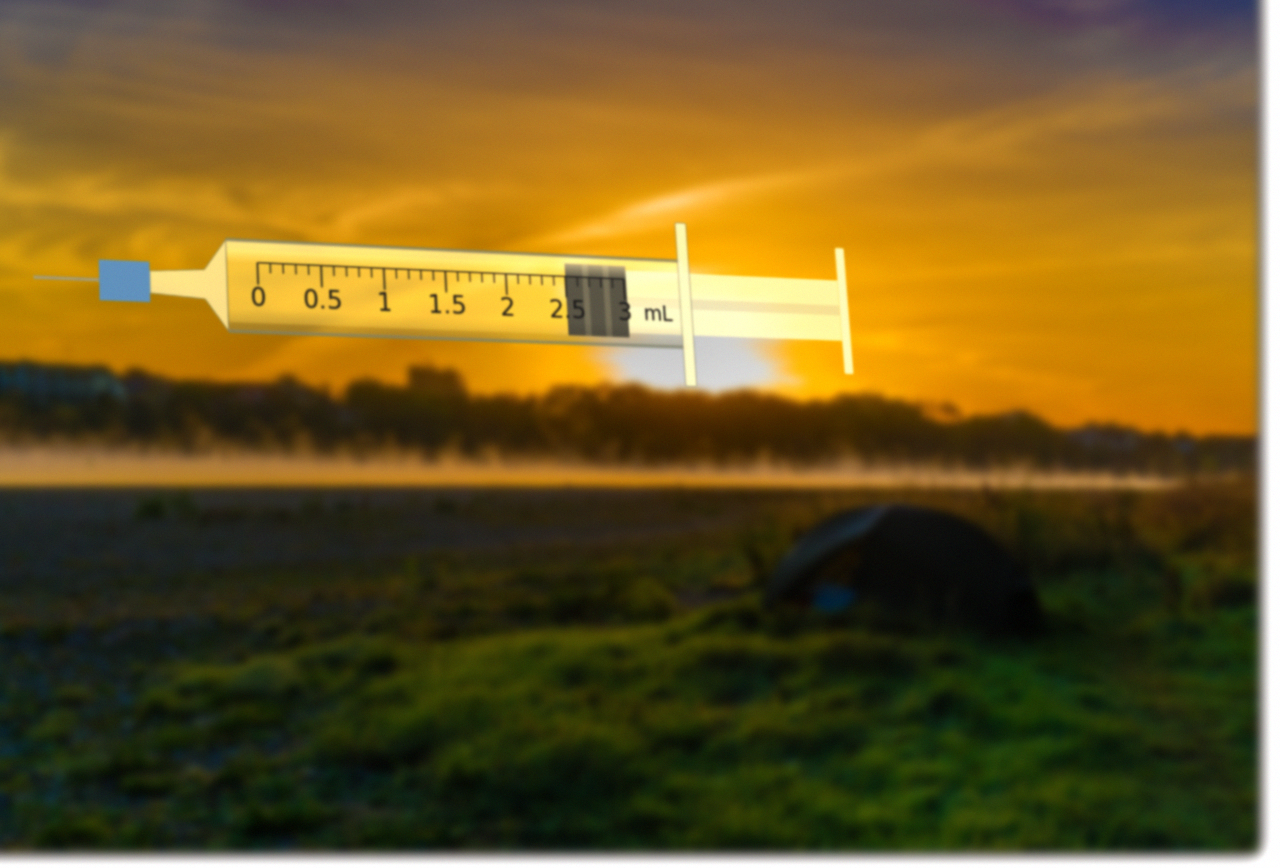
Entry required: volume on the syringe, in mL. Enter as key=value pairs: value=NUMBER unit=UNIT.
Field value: value=2.5 unit=mL
